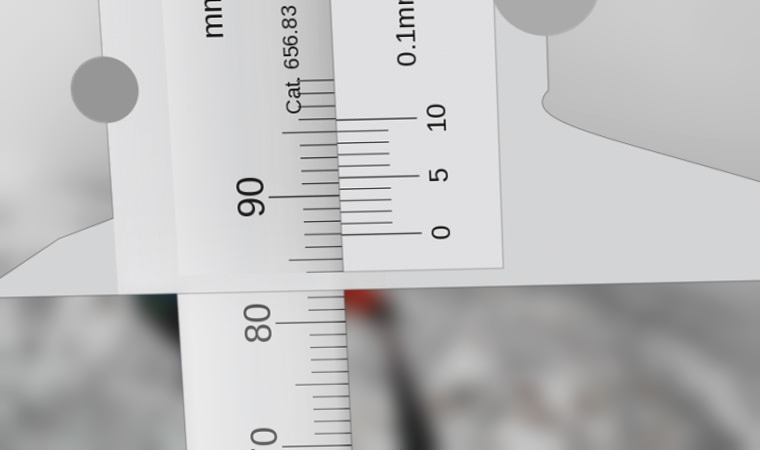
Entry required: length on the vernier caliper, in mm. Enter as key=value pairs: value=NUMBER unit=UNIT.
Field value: value=86.9 unit=mm
